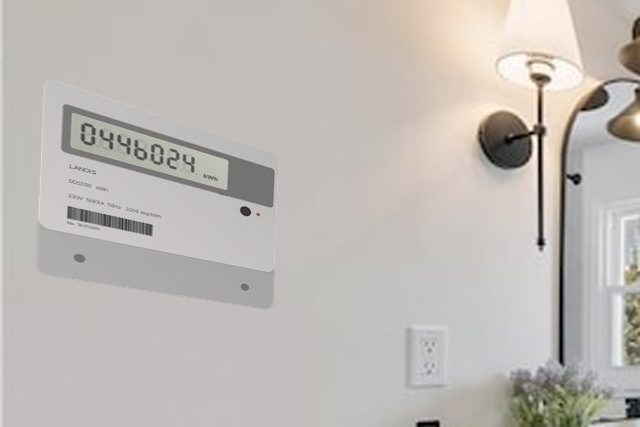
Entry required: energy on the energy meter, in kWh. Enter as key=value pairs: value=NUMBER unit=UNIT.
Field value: value=446024 unit=kWh
